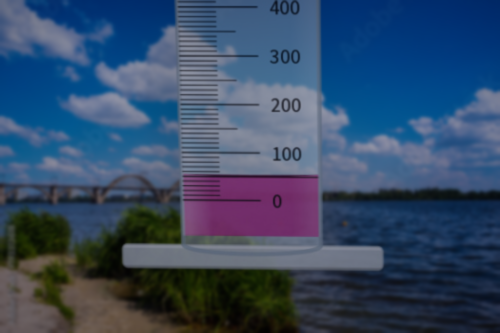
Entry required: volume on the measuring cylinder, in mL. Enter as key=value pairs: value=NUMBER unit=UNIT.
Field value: value=50 unit=mL
